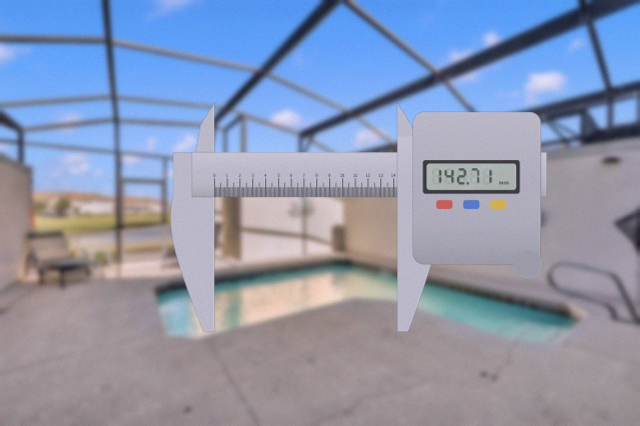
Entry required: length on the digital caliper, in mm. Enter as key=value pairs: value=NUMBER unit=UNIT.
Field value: value=142.71 unit=mm
